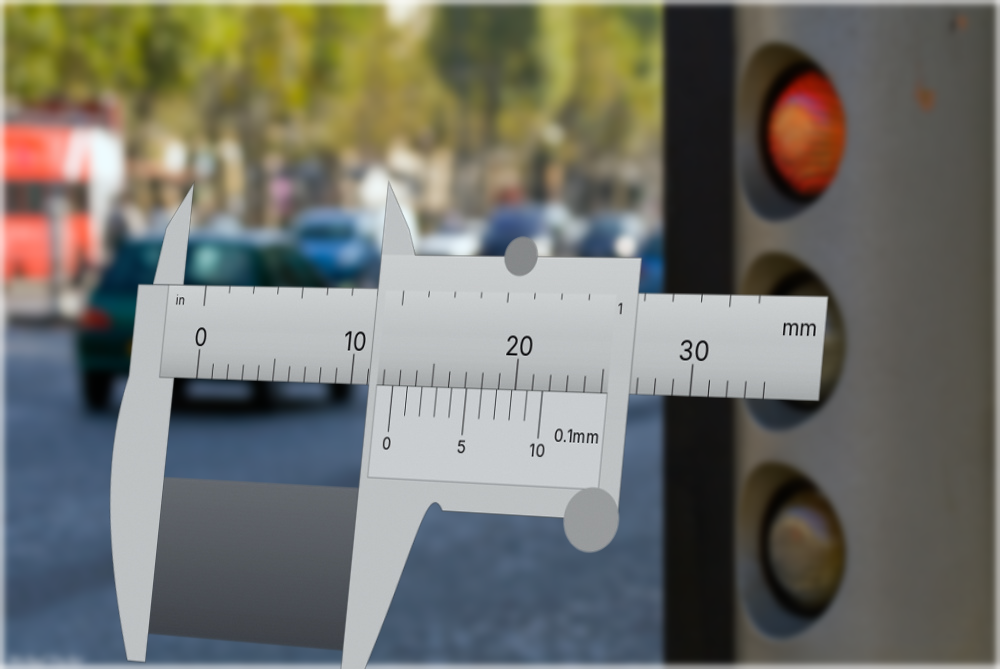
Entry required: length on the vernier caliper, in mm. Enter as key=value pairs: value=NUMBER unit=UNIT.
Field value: value=12.6 unit=mm
